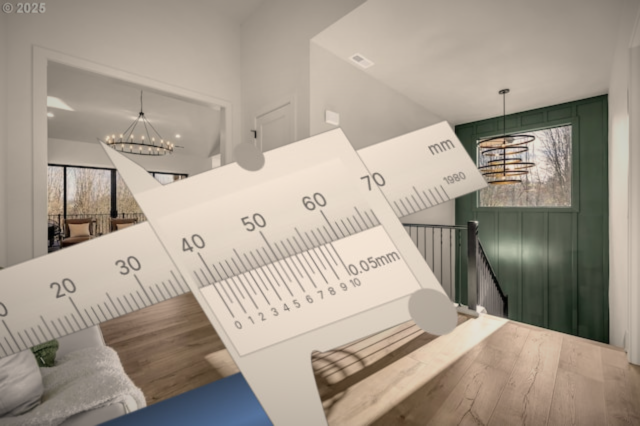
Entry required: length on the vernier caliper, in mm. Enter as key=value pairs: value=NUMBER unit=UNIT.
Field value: value=39.5 unit=mm
